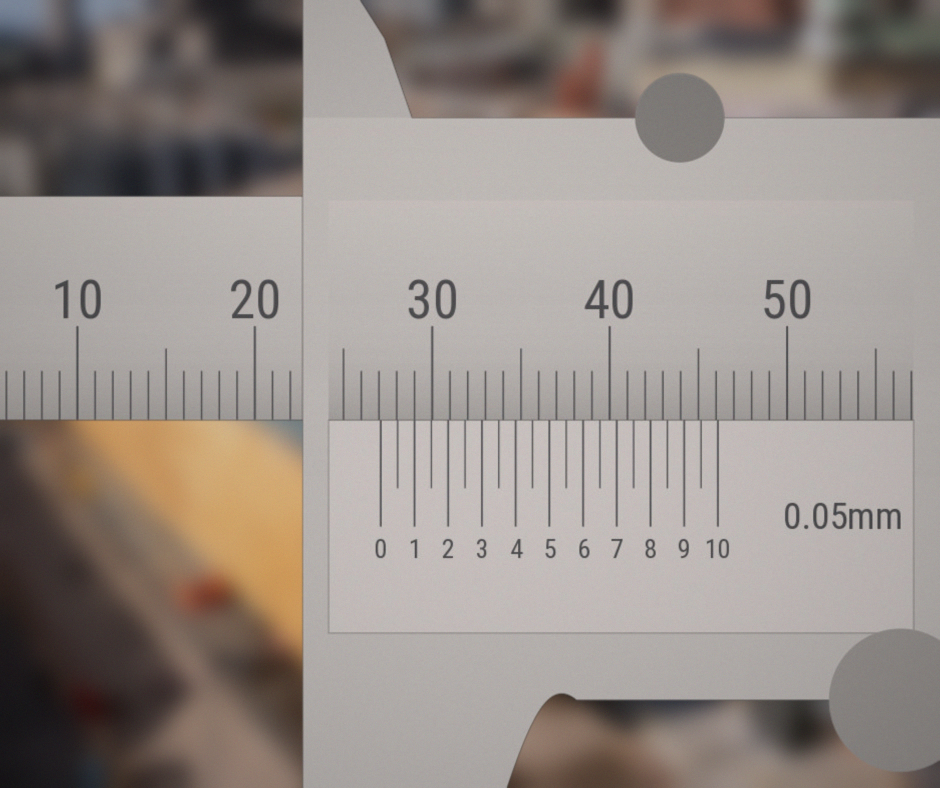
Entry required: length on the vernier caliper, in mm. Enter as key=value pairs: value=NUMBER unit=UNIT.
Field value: value=27.1 unit=mm
